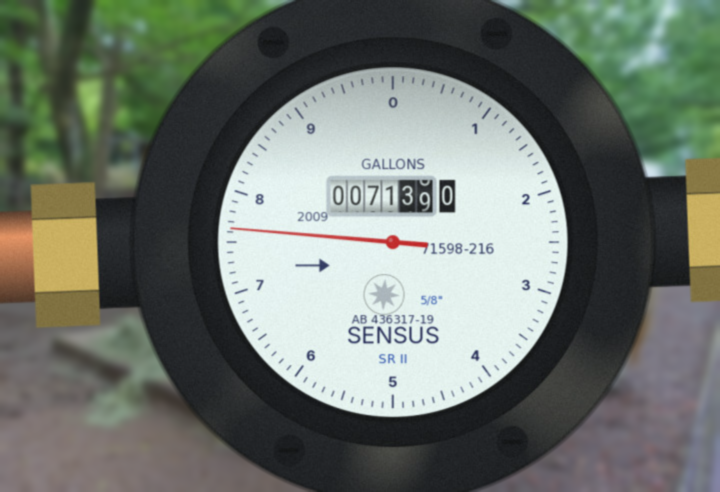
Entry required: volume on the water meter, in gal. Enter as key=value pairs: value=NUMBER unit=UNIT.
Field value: value=71387.6 unit=gal
